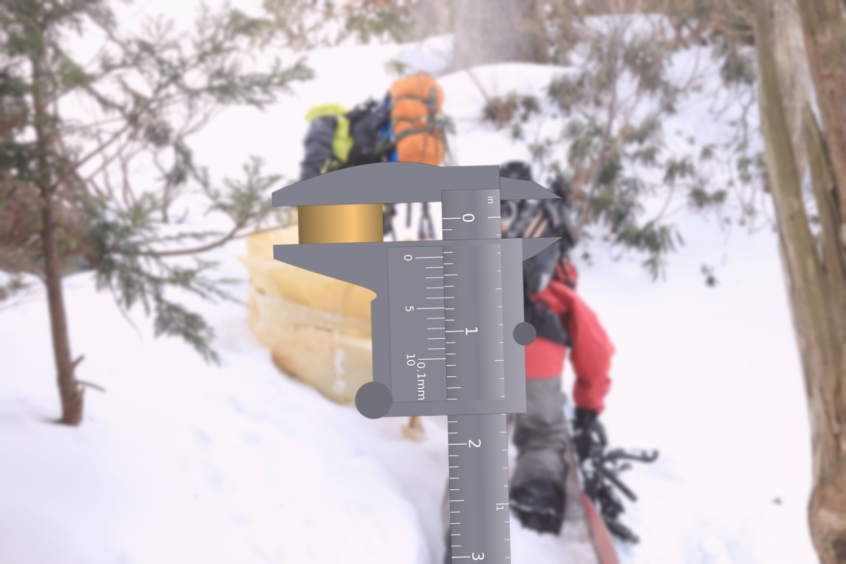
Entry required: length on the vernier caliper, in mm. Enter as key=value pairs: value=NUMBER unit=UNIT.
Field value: value=3.4 unit=mm
